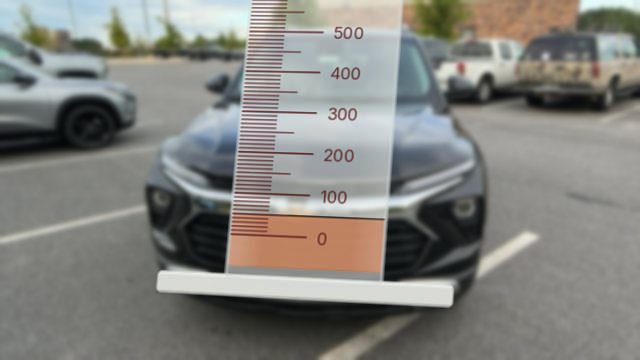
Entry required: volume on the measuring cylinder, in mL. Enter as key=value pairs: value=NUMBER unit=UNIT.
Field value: value=50 unit=mL
